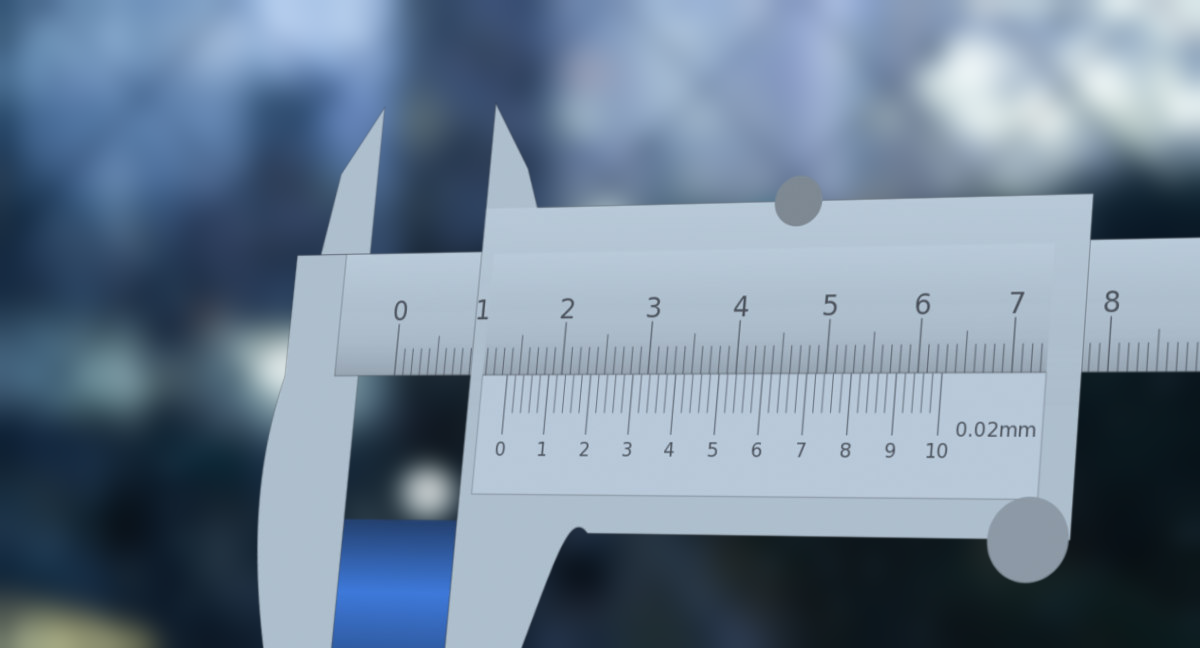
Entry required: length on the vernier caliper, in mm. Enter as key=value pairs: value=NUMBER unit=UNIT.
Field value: value=13.6 unit=mm
